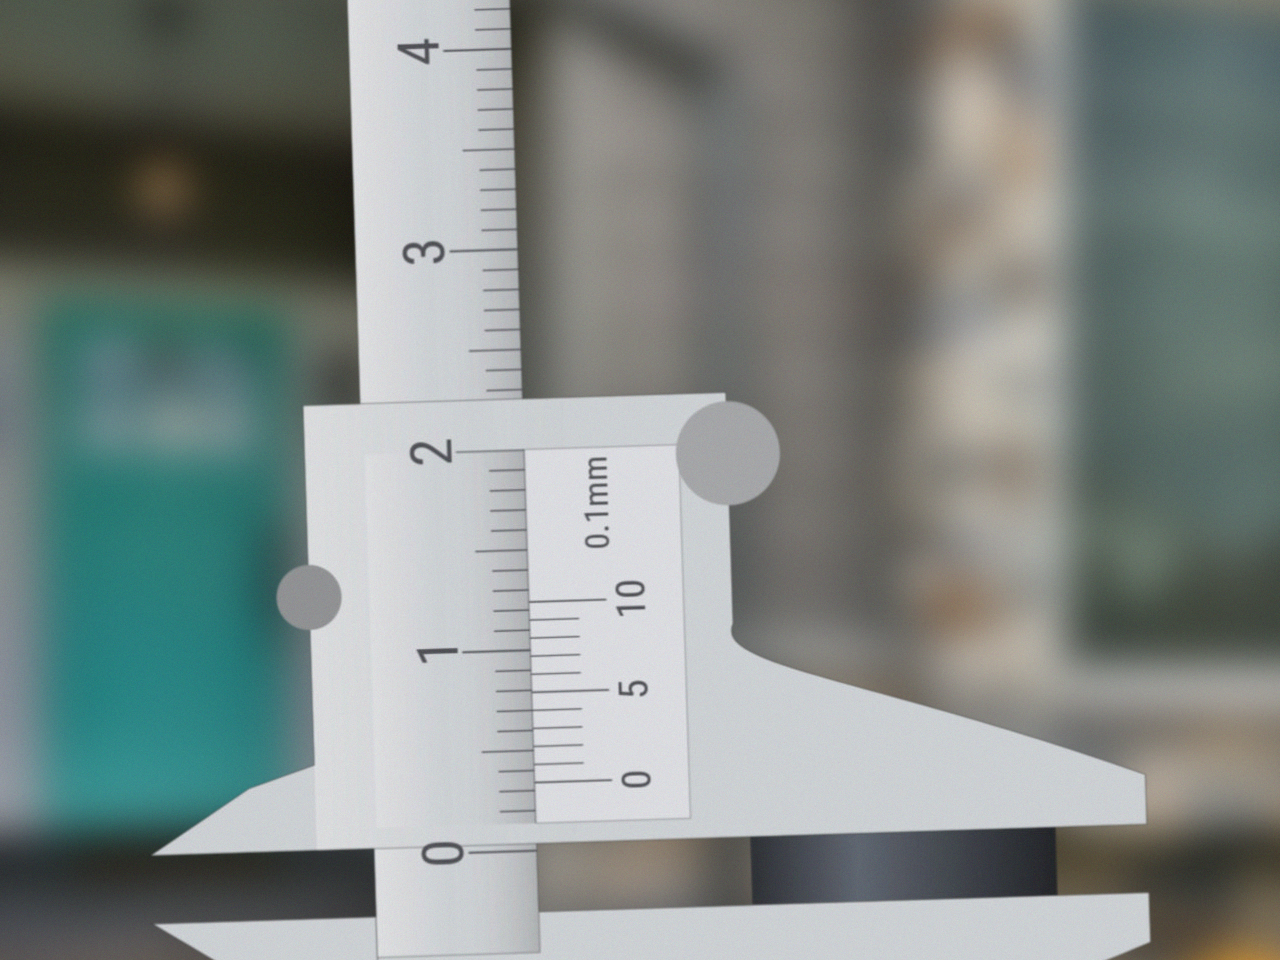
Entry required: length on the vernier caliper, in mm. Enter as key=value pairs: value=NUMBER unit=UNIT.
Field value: value=3.4 unit=mm
